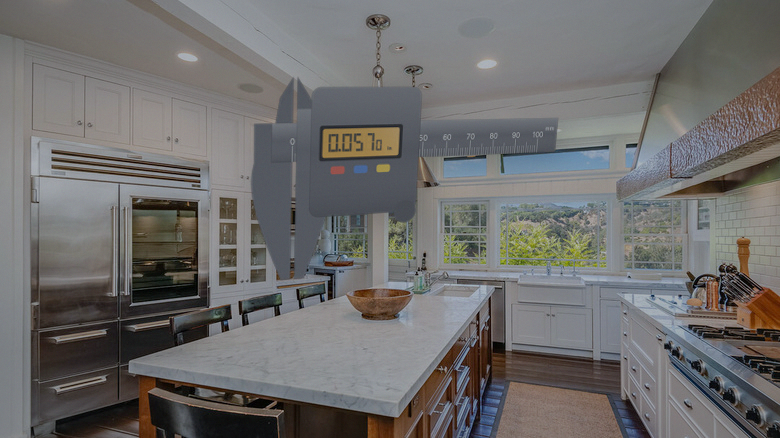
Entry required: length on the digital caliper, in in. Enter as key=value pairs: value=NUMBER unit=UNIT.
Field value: value=0.0570 unit=in
